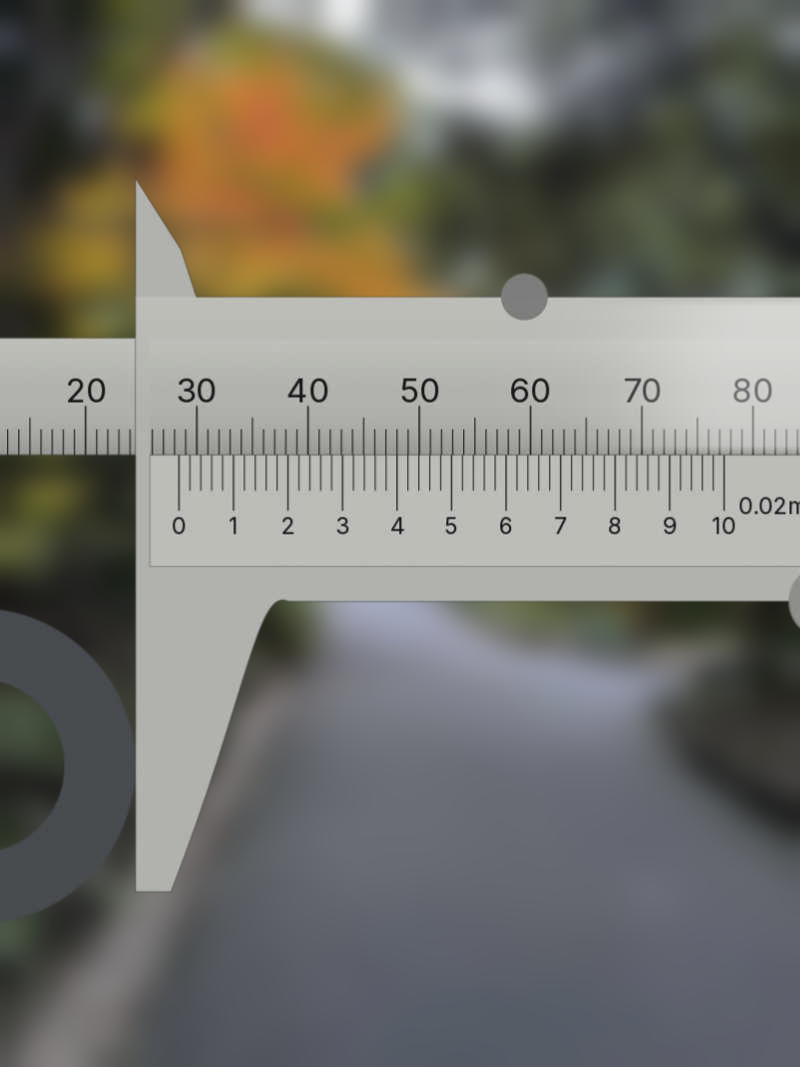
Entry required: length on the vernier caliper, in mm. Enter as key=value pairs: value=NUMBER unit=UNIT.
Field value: value=28.4 unit=mm
